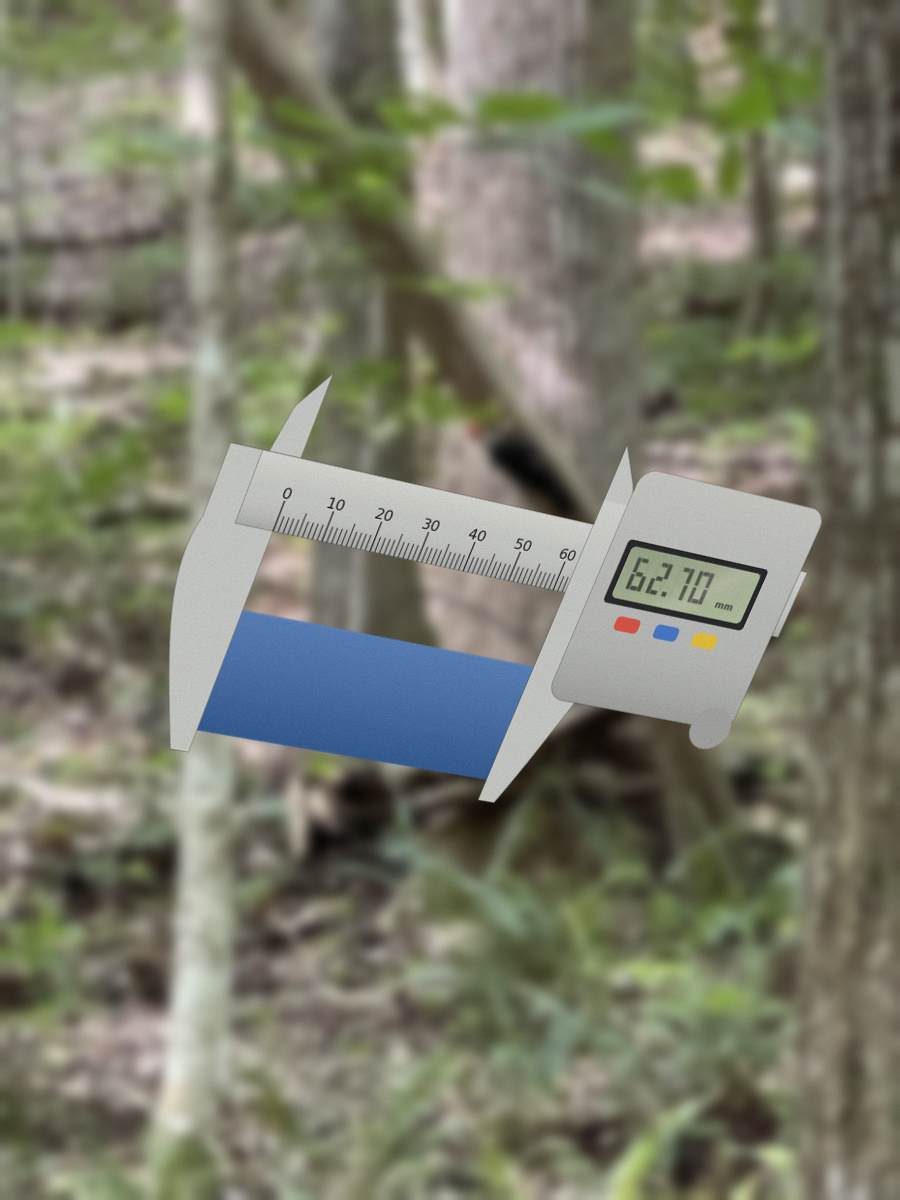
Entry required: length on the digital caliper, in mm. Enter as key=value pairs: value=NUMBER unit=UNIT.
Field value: value=62.70 unit=mm
